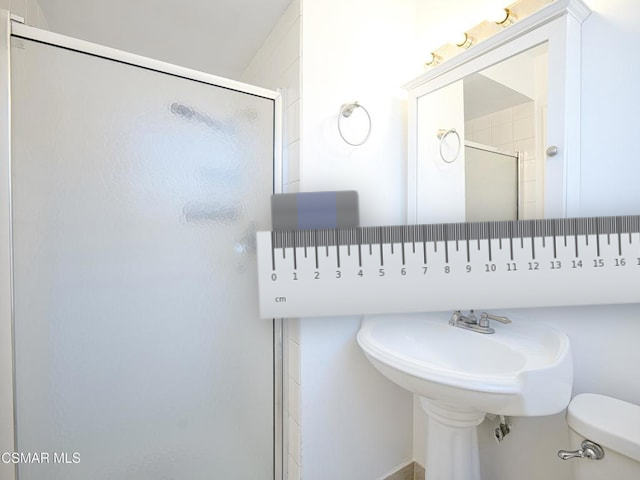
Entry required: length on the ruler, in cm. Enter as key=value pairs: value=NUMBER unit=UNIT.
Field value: value=4 unit=cm
